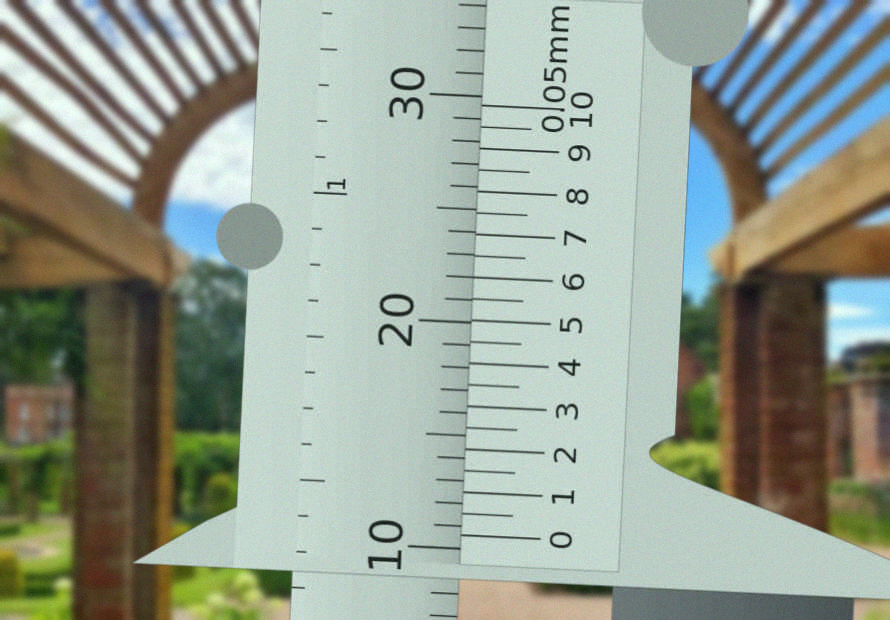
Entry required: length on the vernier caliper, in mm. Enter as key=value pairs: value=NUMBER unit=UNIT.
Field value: value=10.6 unit=mm
